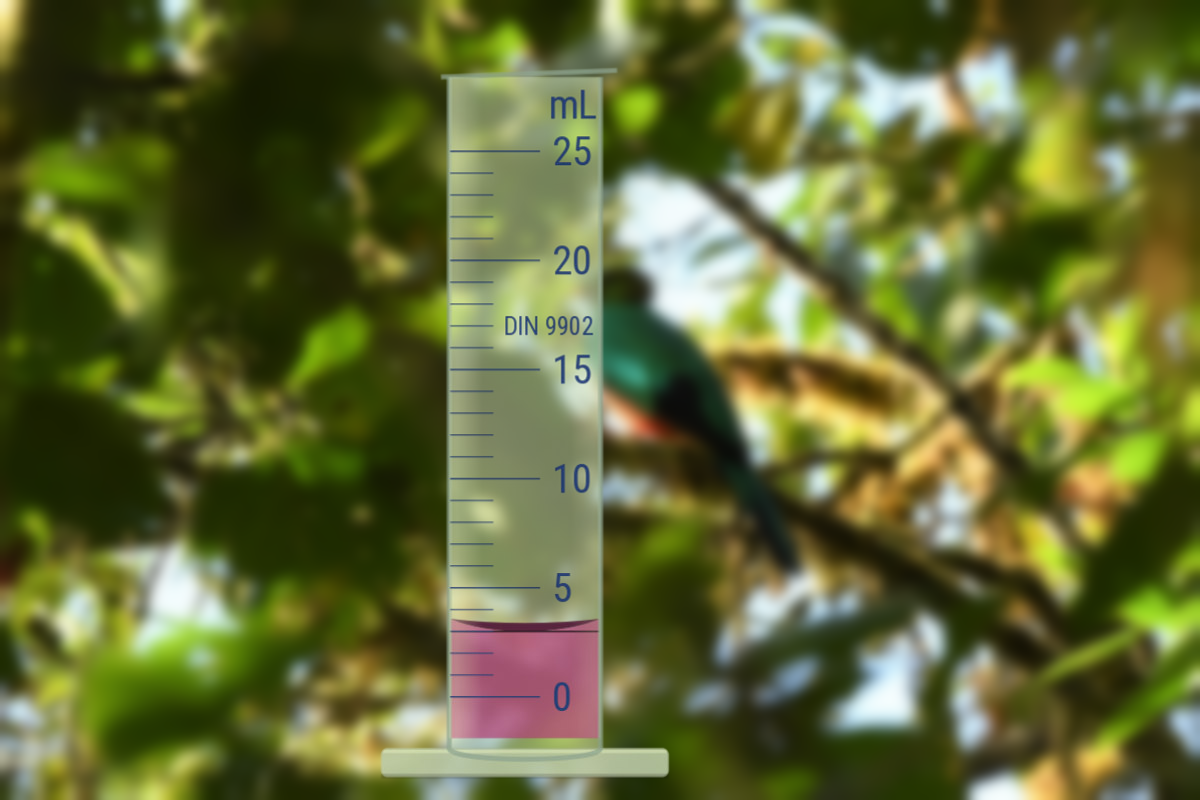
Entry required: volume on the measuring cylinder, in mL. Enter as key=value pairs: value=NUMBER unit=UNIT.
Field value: value=3 unit=mL
